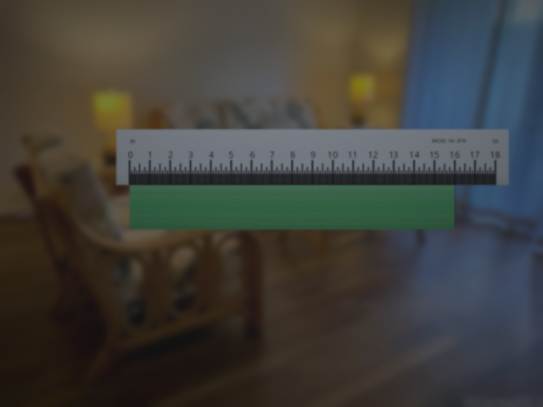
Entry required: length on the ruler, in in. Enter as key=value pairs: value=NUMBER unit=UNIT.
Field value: value=16 unit=in
